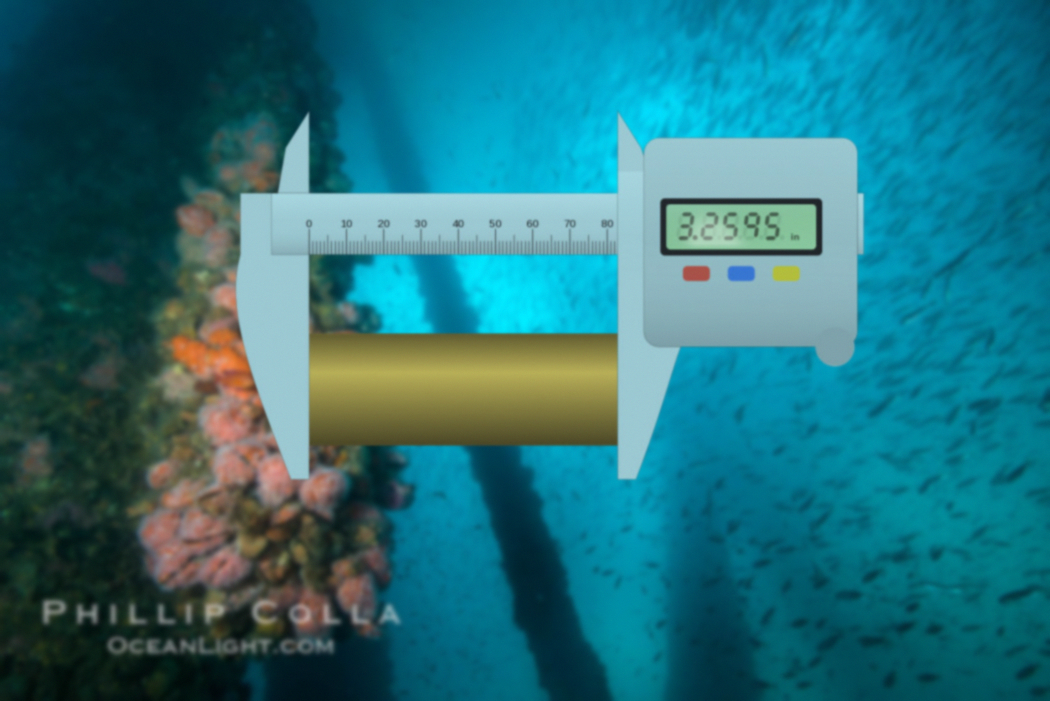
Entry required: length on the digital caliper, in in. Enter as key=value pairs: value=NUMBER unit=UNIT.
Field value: value=3.2595 unit=in
